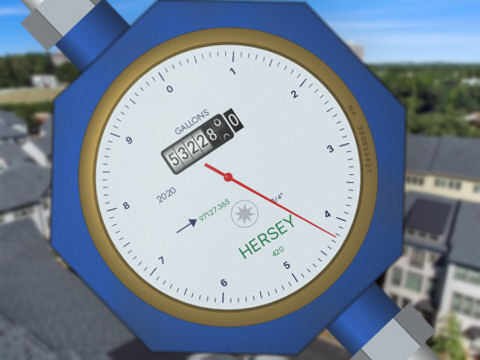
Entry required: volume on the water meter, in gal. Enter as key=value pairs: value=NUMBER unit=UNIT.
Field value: value=5322884.2 unit=gal
